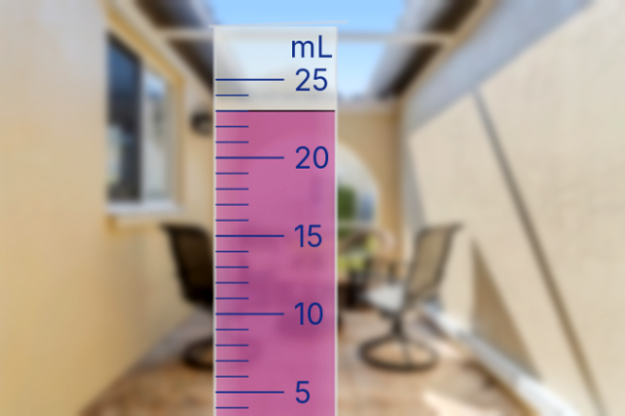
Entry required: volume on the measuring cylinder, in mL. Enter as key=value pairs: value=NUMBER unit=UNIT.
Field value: value=23 unit=mL
